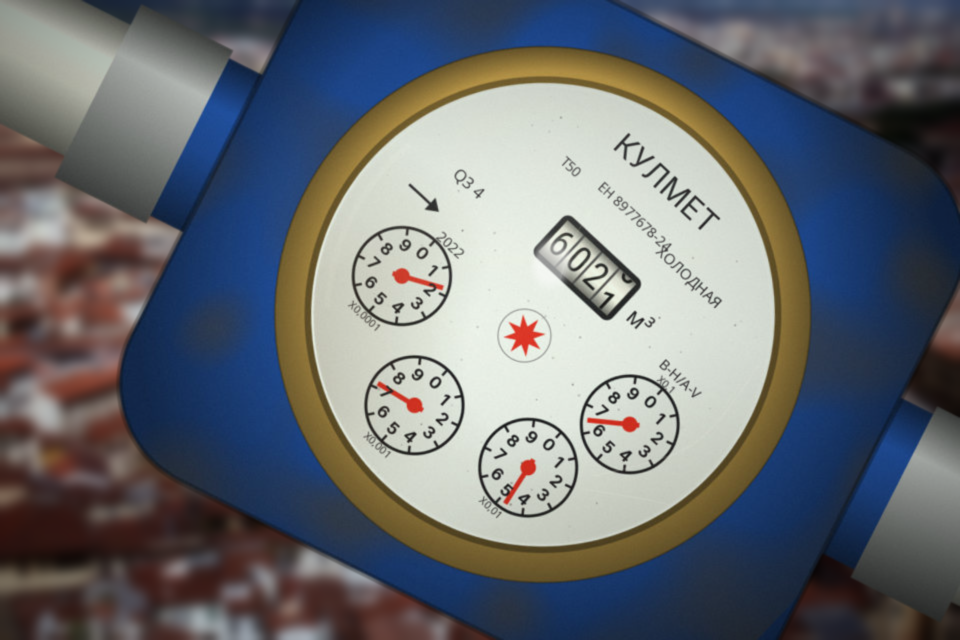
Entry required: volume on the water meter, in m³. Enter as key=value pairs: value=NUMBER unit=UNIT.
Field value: value=6020.6471 unit=m³
